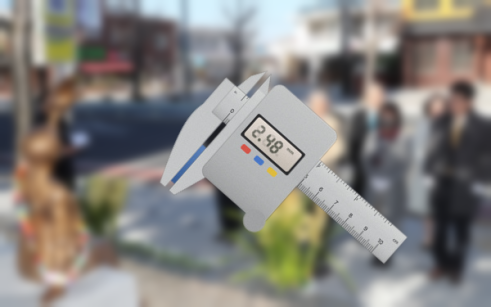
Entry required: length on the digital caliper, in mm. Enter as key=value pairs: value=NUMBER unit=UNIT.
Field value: value=2.48 unit=mm
